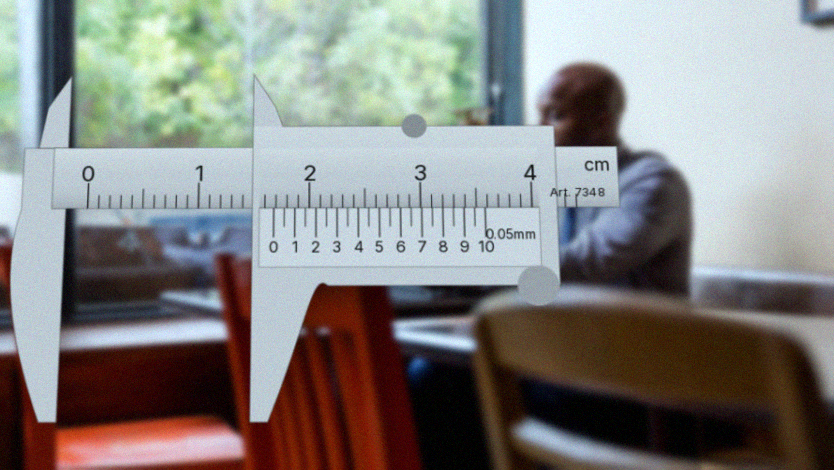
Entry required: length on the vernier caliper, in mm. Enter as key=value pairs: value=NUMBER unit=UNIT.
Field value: value=16.8 unit=mm
